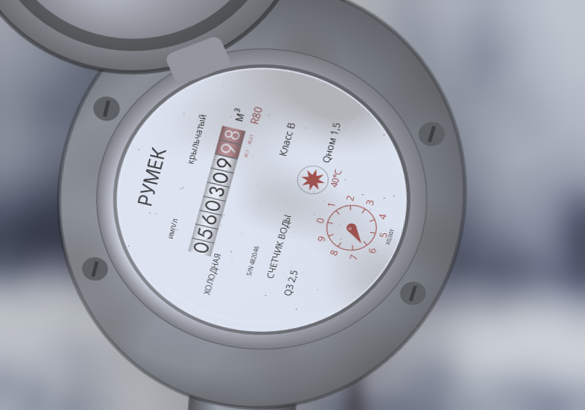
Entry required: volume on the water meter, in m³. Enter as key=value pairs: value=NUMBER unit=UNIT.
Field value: value=560309.986 unit=m³
